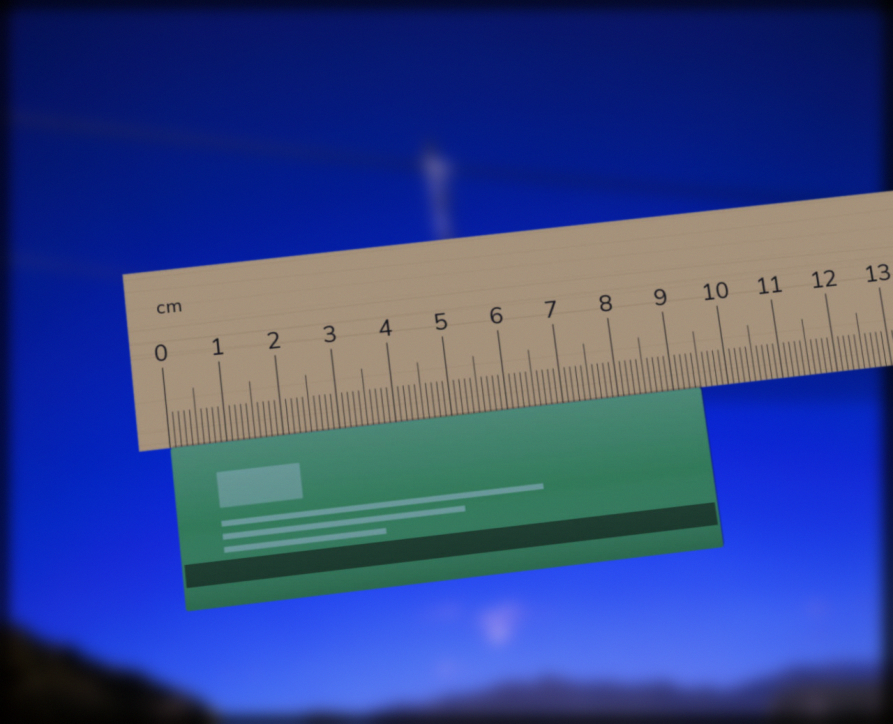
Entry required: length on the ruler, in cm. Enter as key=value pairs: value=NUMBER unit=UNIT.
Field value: value=9.5 unit=cm
